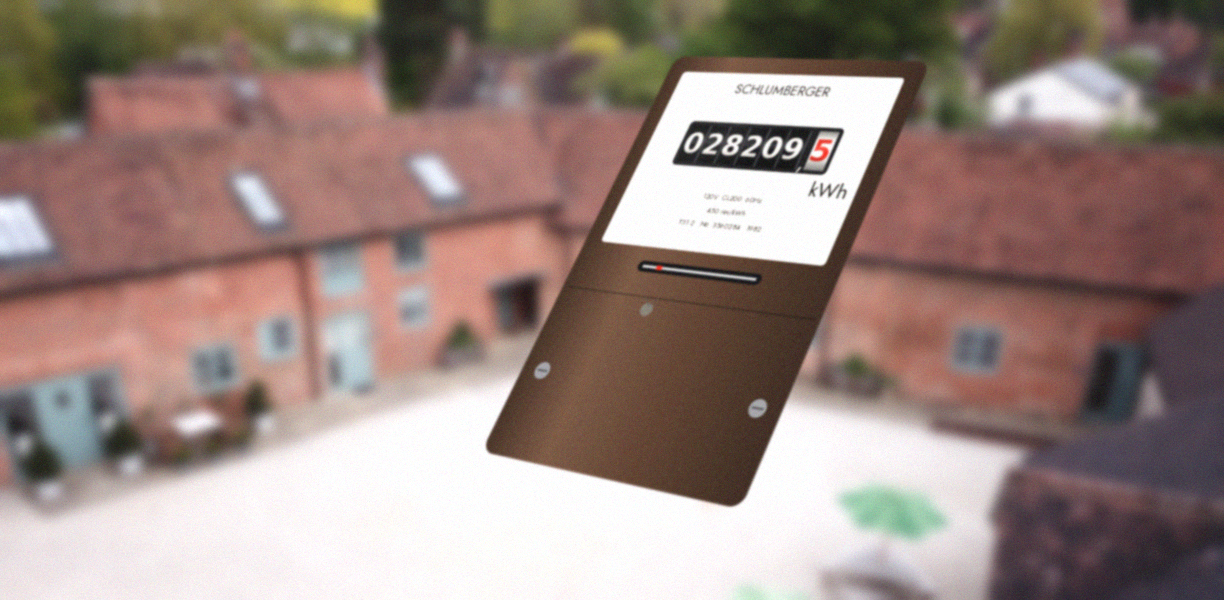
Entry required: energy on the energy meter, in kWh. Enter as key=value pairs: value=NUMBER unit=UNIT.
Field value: value=28209.5 unit=kWh
